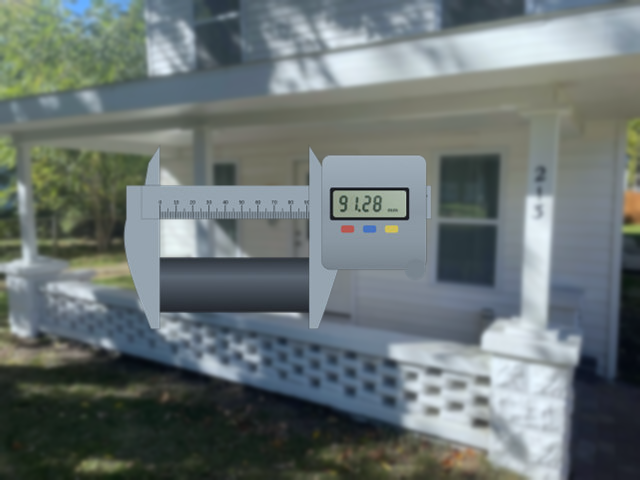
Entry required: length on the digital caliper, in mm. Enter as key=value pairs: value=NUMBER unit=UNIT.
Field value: value=91.28 unit=mm
